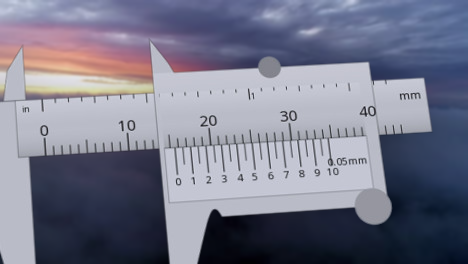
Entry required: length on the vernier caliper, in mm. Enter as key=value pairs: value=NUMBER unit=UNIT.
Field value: value=15.6 unit=mm
